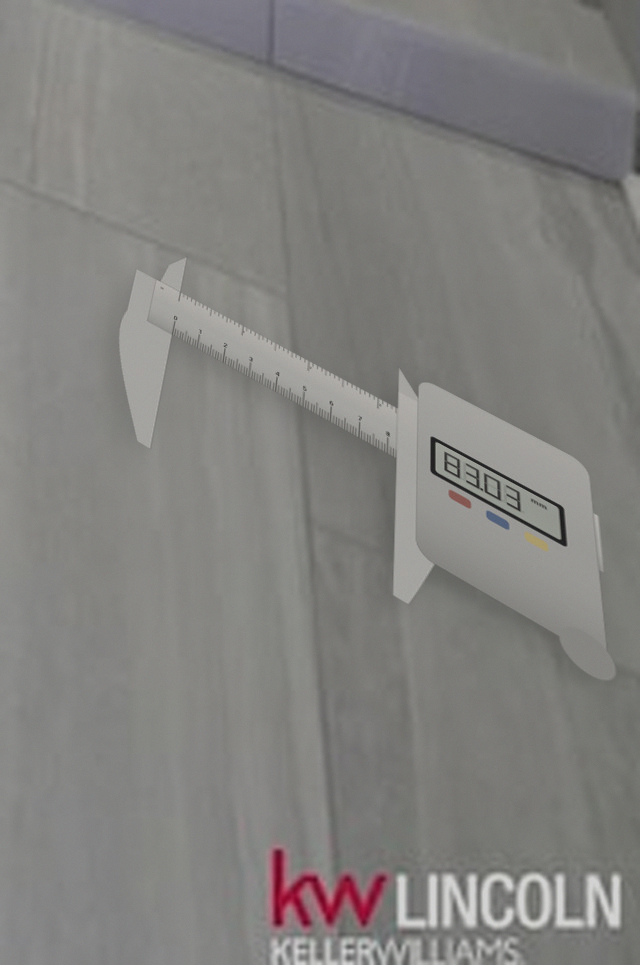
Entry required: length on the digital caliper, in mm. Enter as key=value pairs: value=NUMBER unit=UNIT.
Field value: value=83.03 unit=mm
